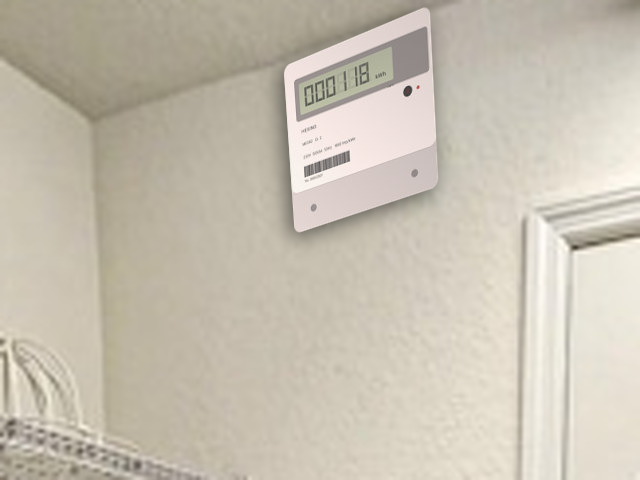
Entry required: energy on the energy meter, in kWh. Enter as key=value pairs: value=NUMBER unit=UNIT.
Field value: value=118 unit=kWh
